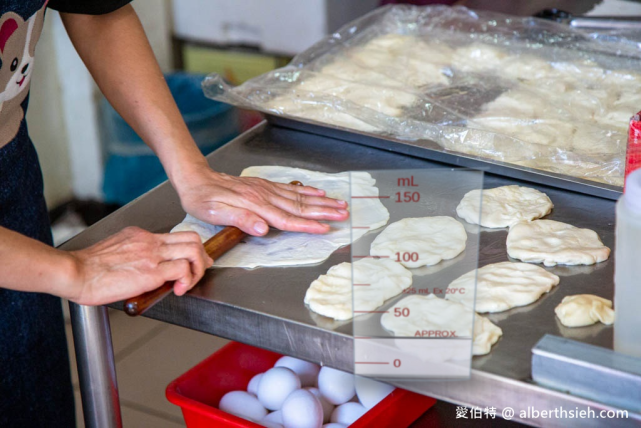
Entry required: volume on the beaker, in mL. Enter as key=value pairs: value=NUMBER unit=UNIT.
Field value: value=25 unit=mL
